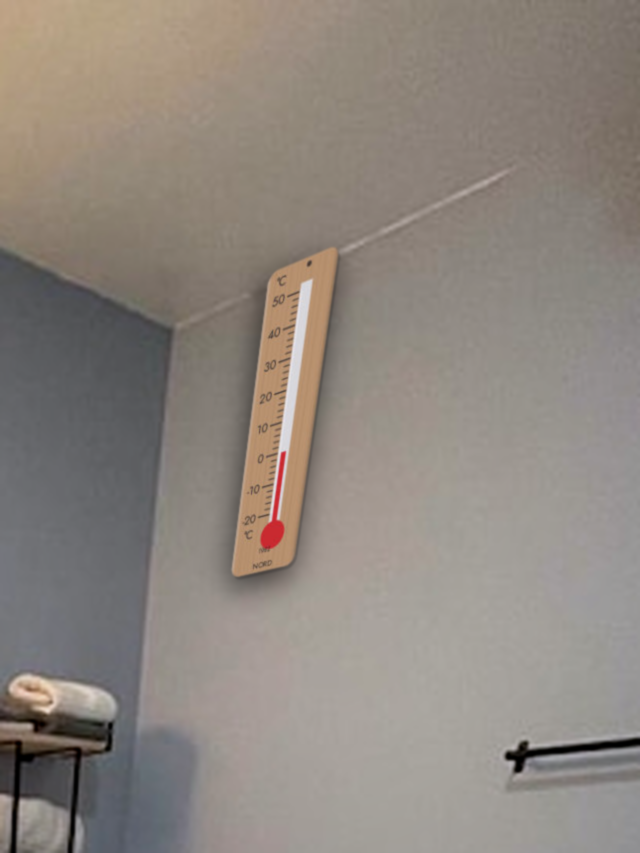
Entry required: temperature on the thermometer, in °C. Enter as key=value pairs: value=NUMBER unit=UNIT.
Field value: value=0 unit=°C
